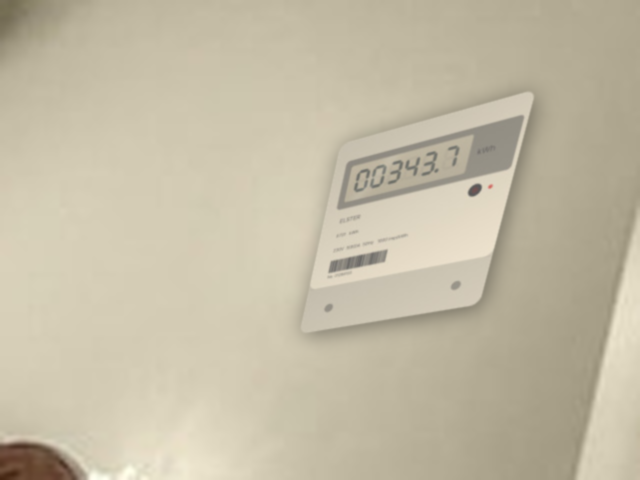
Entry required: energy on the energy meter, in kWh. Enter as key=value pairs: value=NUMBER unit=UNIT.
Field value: value=343.7 unit=kWh
